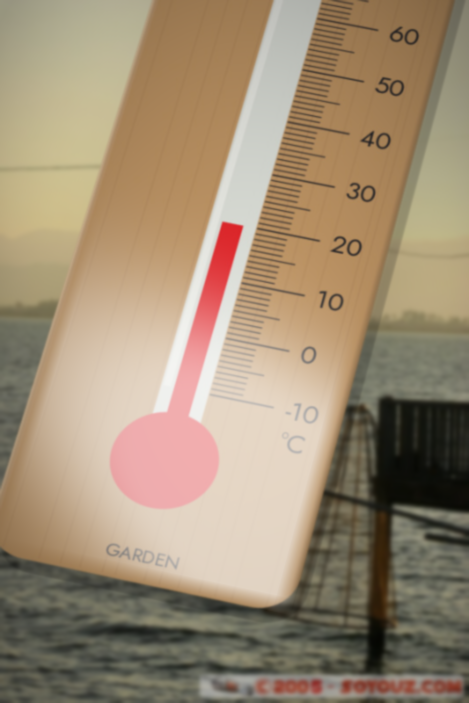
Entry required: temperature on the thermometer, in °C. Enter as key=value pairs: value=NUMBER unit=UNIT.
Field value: value=20 unit=°C
